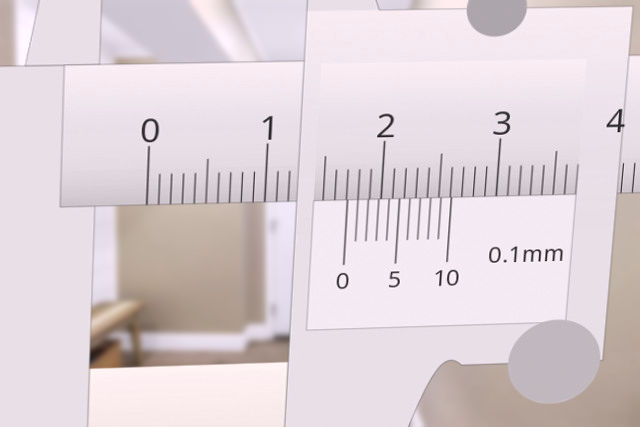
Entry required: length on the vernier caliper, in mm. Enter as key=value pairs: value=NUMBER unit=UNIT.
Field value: value=17.1 unit=mm
